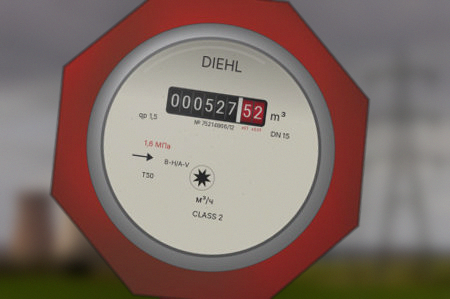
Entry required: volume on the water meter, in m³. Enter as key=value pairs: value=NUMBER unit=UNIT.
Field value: value=527.52 unit=m³
